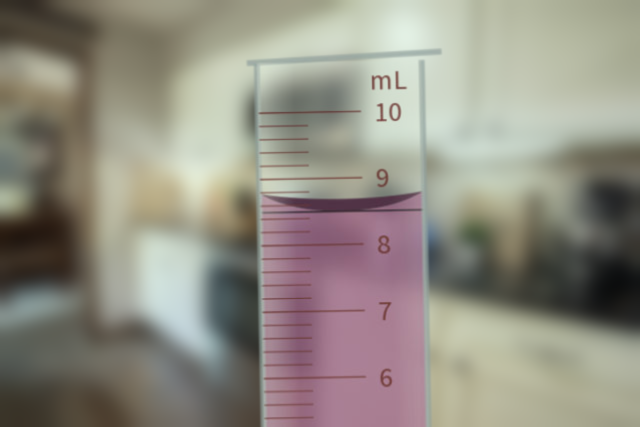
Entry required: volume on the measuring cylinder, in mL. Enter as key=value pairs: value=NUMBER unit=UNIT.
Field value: value=8.5 unit=mL
